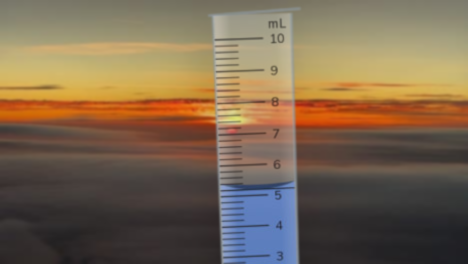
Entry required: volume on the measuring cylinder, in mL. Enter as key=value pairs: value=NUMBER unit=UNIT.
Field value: value=5.2 unit=mL
